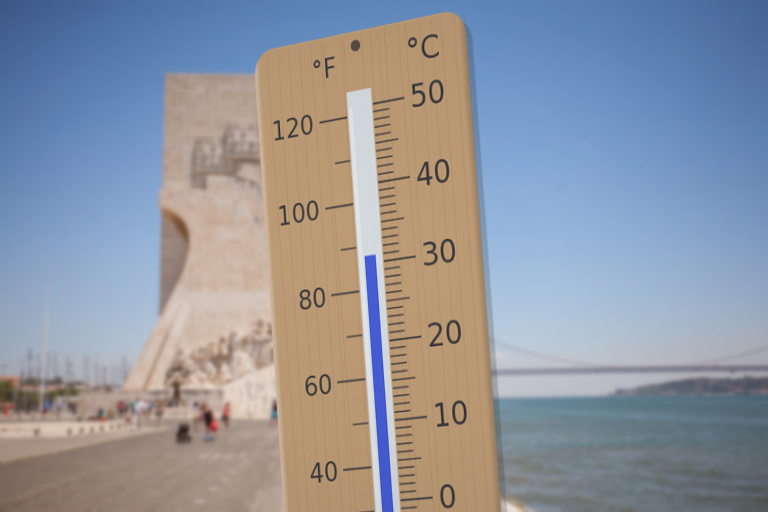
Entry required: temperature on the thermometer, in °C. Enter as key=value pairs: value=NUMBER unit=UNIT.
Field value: value=31 unit=°C
